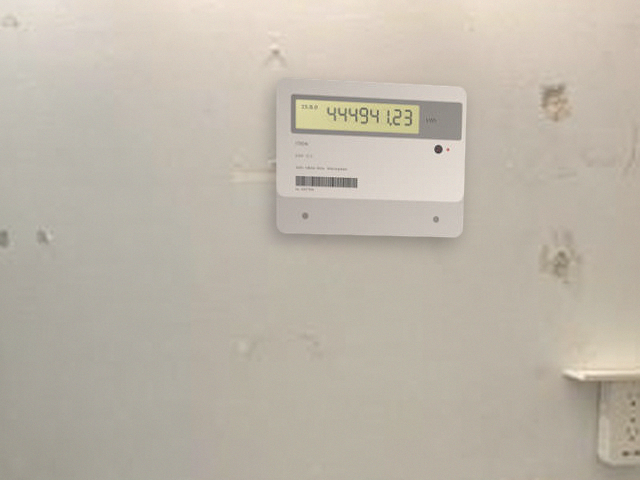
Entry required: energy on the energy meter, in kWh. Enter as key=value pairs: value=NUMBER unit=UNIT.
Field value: value=444941.23 unit=kWh
